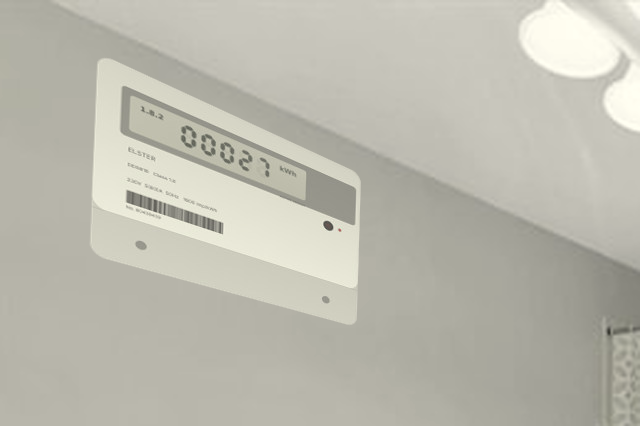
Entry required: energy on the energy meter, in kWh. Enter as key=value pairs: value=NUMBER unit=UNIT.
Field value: value=27 unit=kWh
